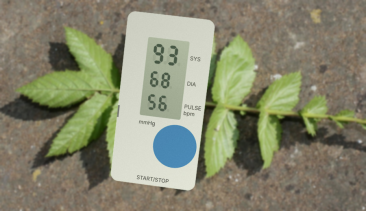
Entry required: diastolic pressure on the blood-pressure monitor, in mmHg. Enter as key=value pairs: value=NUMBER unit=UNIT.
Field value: value=68 unit=mmHg
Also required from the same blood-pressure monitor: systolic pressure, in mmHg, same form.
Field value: value=93 unit=mmHg
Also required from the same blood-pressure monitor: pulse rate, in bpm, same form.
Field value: value=56 unit=bpm
